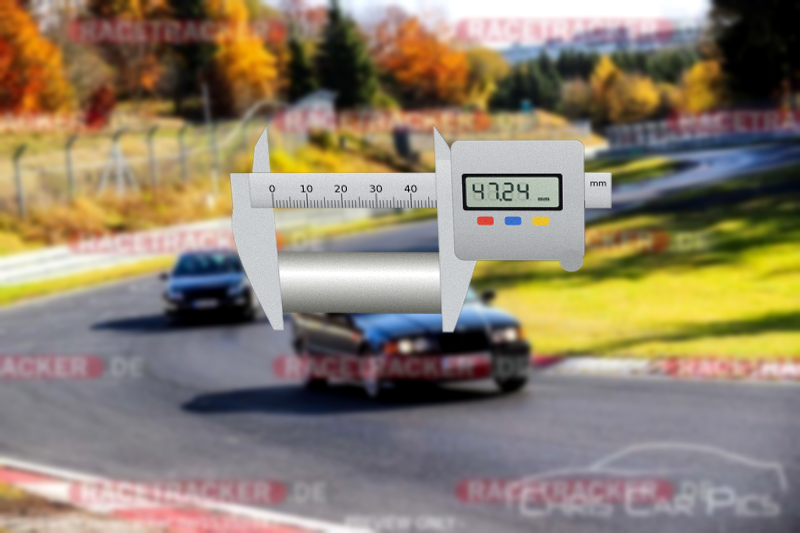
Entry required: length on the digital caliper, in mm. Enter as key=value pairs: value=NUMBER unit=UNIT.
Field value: value=47.24 unit=mm
